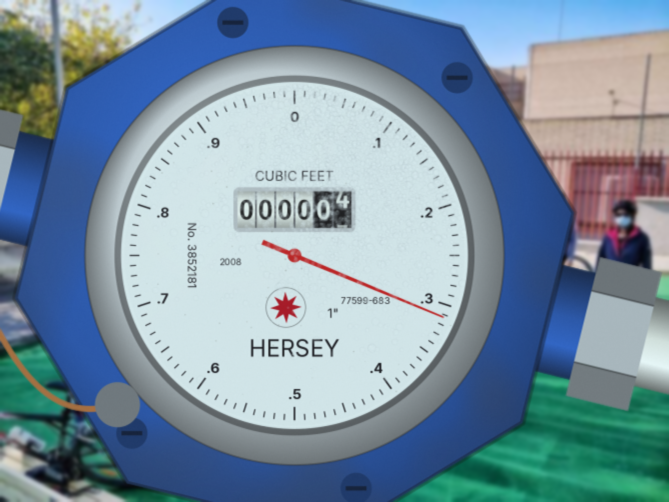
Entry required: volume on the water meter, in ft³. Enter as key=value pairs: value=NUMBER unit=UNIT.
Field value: value=4.31 unit=ft³
